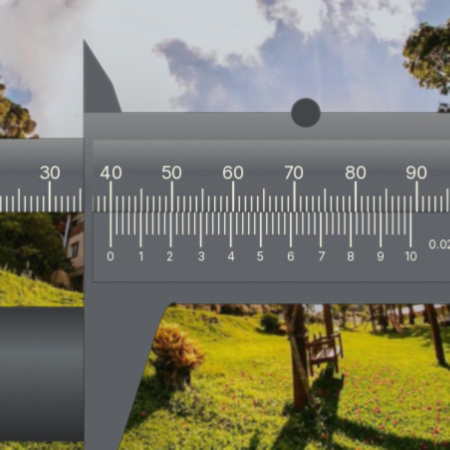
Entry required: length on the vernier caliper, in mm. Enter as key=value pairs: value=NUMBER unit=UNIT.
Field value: value=40.0 unit=mm
